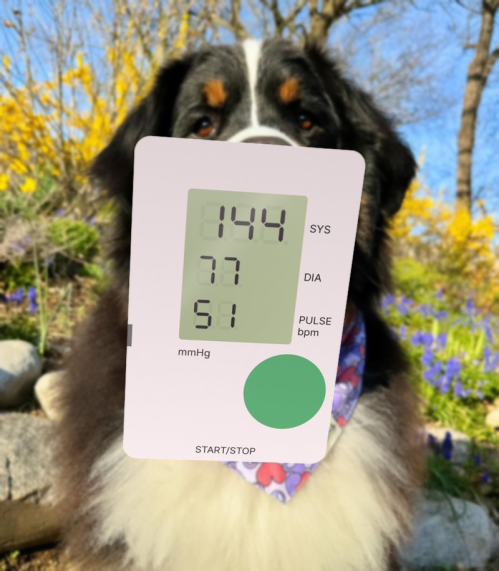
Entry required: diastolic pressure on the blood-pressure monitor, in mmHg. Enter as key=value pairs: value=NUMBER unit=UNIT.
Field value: value=77 unit=mmHg
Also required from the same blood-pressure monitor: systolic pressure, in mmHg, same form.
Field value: value=144 unit=mmHg
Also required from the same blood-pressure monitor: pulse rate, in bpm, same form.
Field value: value=51 unit=bpm
